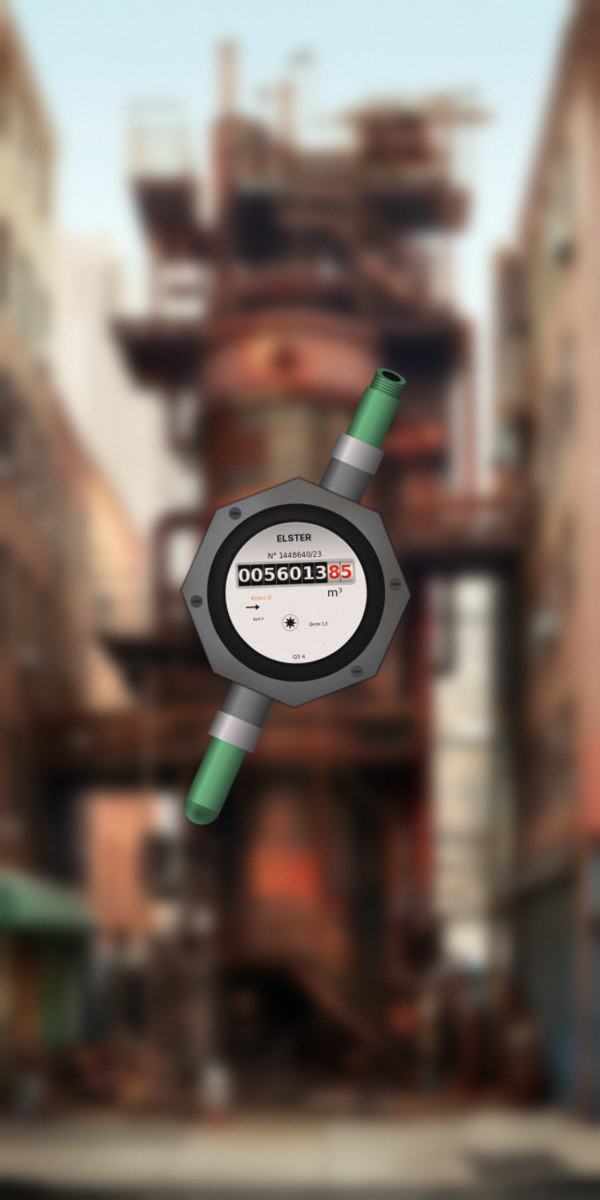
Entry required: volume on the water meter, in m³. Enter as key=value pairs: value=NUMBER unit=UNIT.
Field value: value=56013.85 unit=m³
